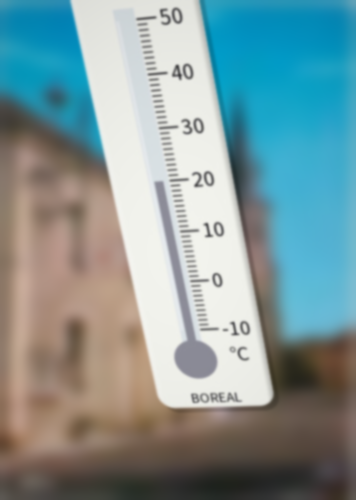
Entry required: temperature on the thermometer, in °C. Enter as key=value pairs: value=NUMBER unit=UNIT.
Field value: value=20 unit=°C
